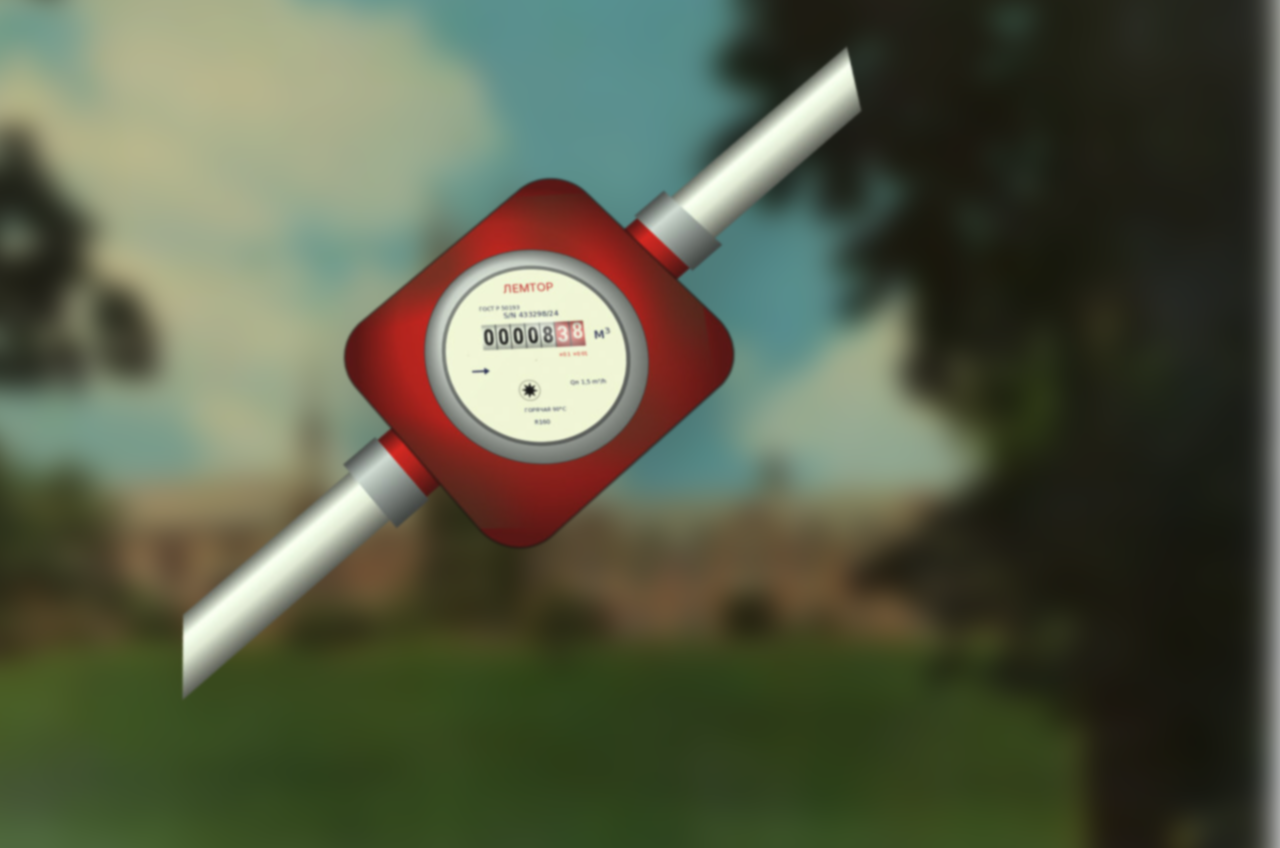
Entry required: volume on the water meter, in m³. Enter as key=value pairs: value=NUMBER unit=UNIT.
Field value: value=8.38 unit=m³
